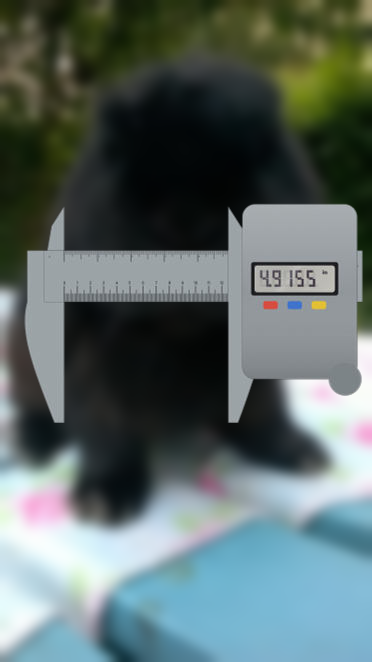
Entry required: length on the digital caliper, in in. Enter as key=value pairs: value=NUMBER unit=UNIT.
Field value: value=4.9155 unit=in
